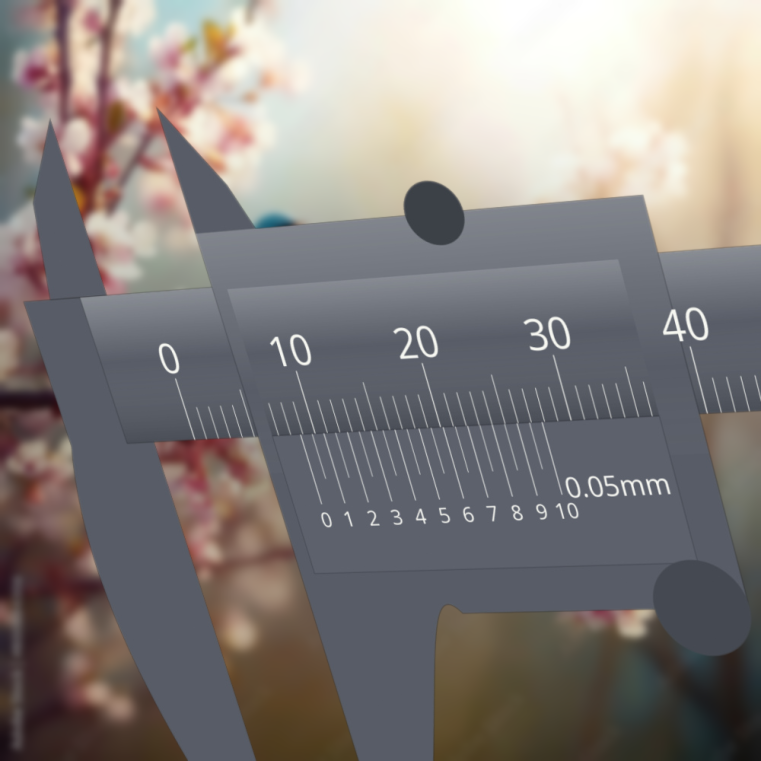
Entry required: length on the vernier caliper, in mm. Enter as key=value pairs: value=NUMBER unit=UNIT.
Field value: value=8.8 unit=mm
